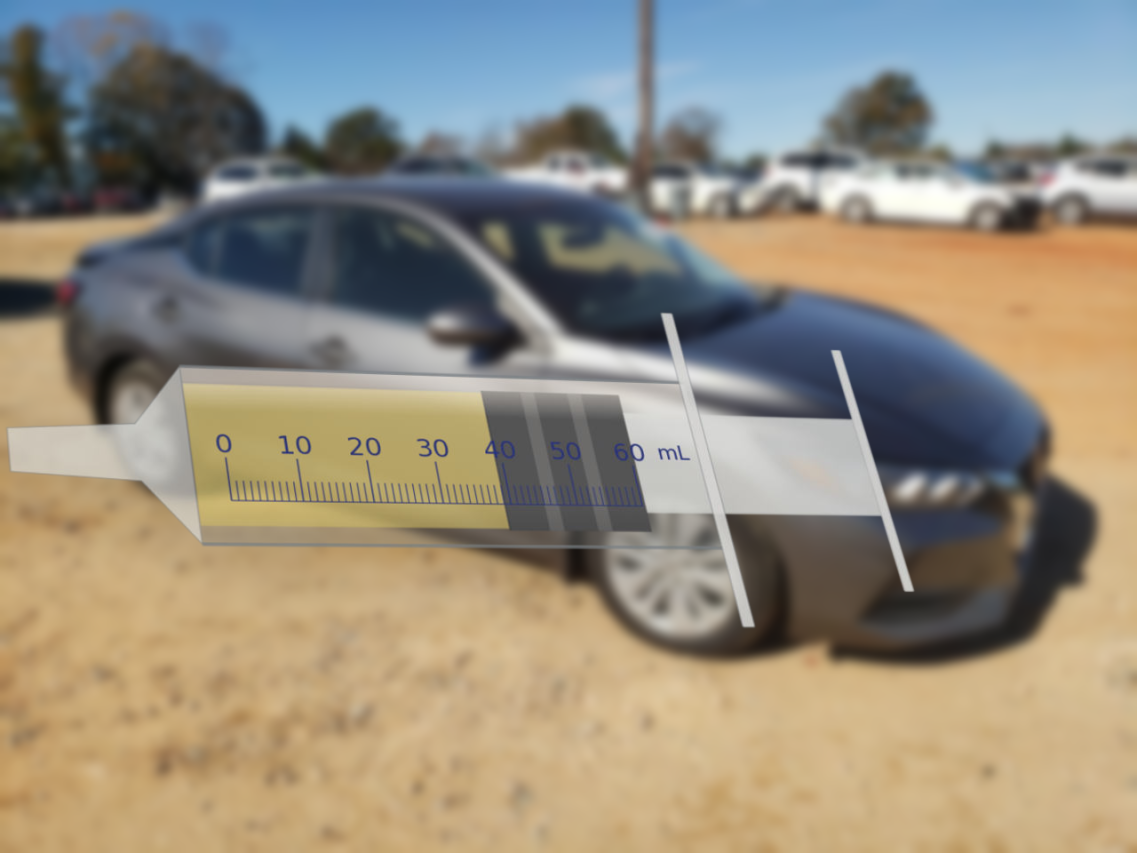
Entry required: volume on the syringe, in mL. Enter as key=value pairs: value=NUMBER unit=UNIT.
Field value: value=39 unit=mL
